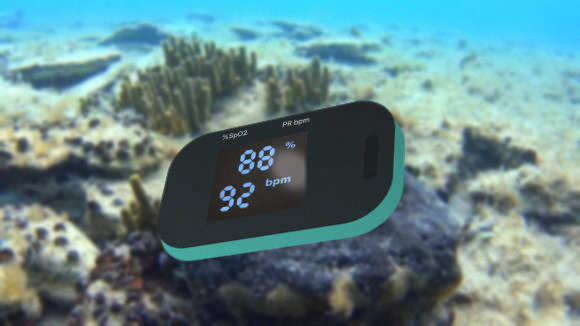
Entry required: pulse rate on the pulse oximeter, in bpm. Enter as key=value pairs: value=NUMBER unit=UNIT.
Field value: value=92 unit=bpm
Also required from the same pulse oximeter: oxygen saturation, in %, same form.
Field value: value=88 unit=%
